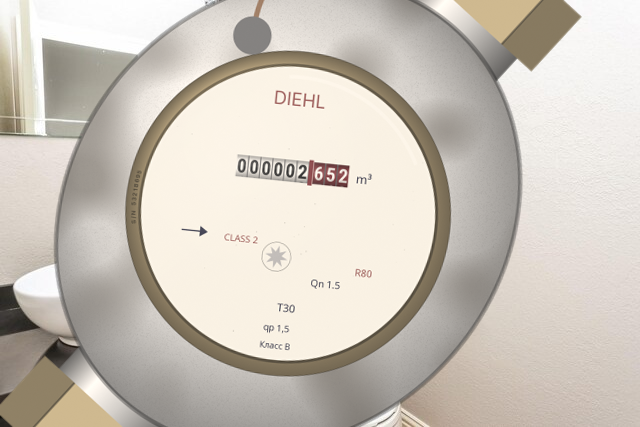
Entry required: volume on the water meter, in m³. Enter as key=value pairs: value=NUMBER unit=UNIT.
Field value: value=2.652 unit=m³
